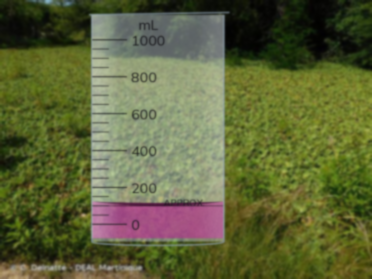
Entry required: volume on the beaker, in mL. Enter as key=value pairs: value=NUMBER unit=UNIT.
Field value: value=100 unit=mL
